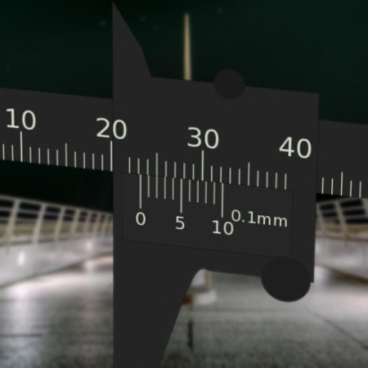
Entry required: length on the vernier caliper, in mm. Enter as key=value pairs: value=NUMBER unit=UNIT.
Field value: value=23.2 unit=mm
